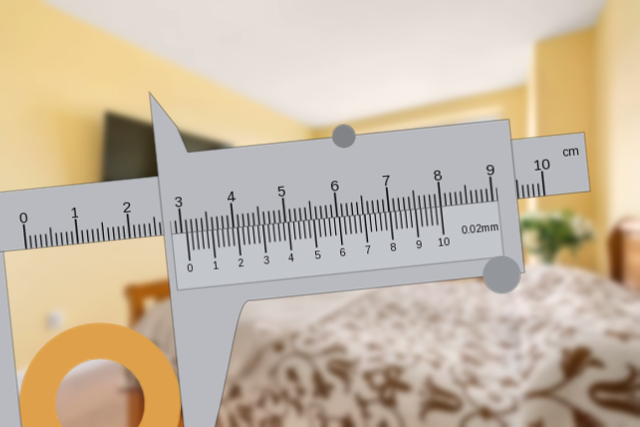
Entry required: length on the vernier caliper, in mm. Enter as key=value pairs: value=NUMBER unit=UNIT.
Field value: value=31.0 unit=mm
